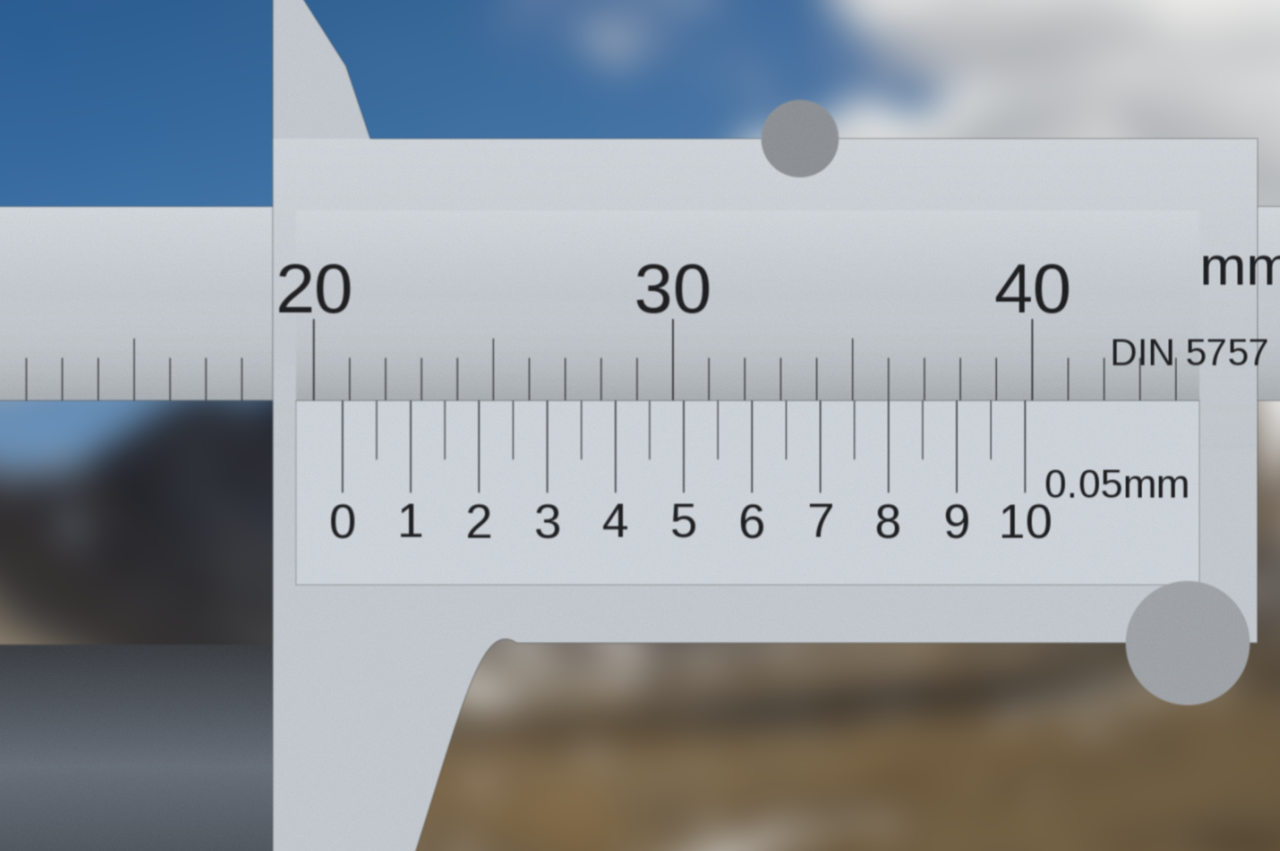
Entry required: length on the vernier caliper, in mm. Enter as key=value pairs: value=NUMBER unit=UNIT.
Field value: value=20.80 unit=mm
